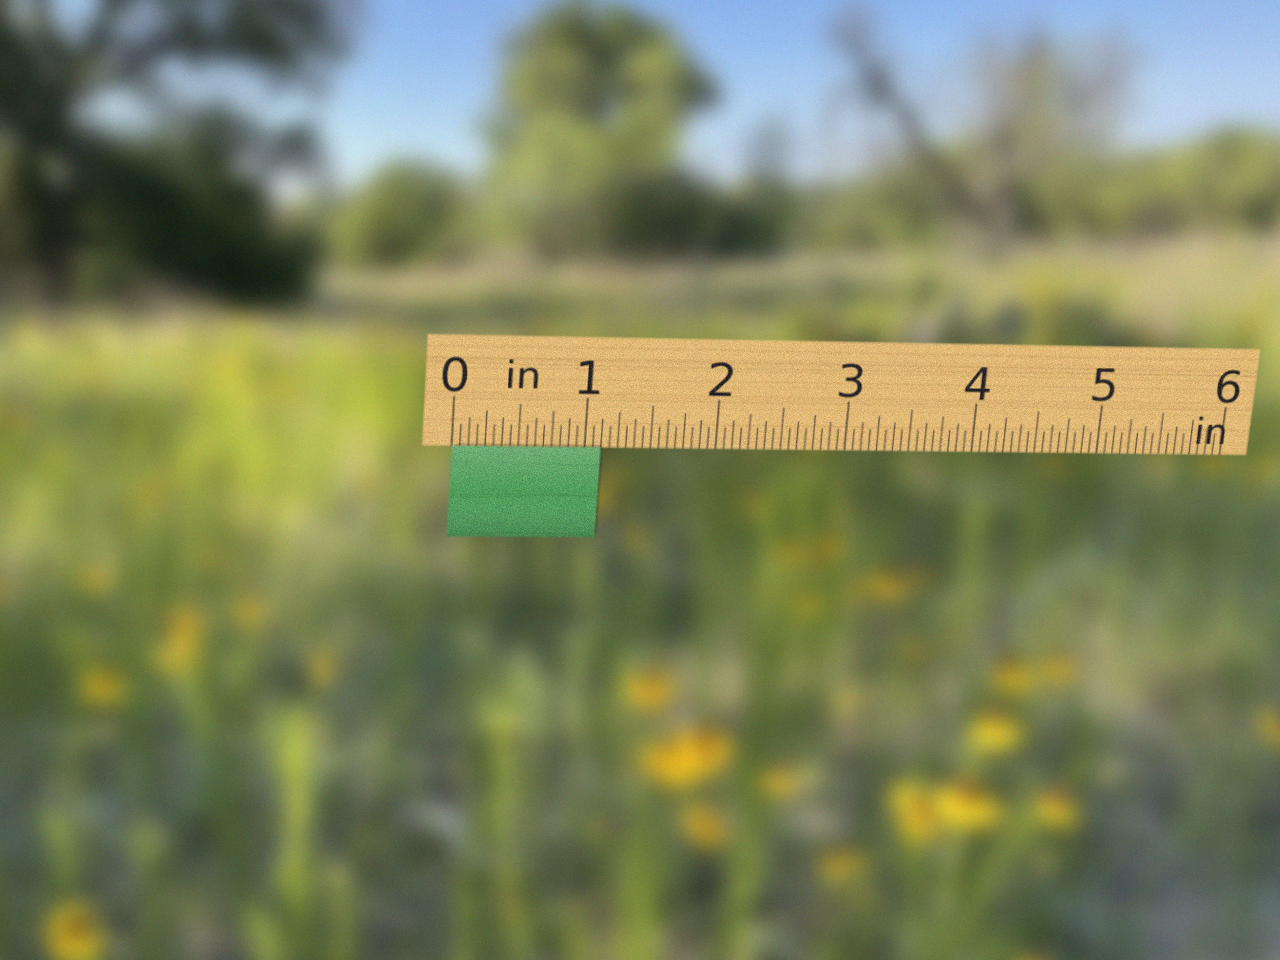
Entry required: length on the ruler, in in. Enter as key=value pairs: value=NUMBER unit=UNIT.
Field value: value=1.125 unit=in
